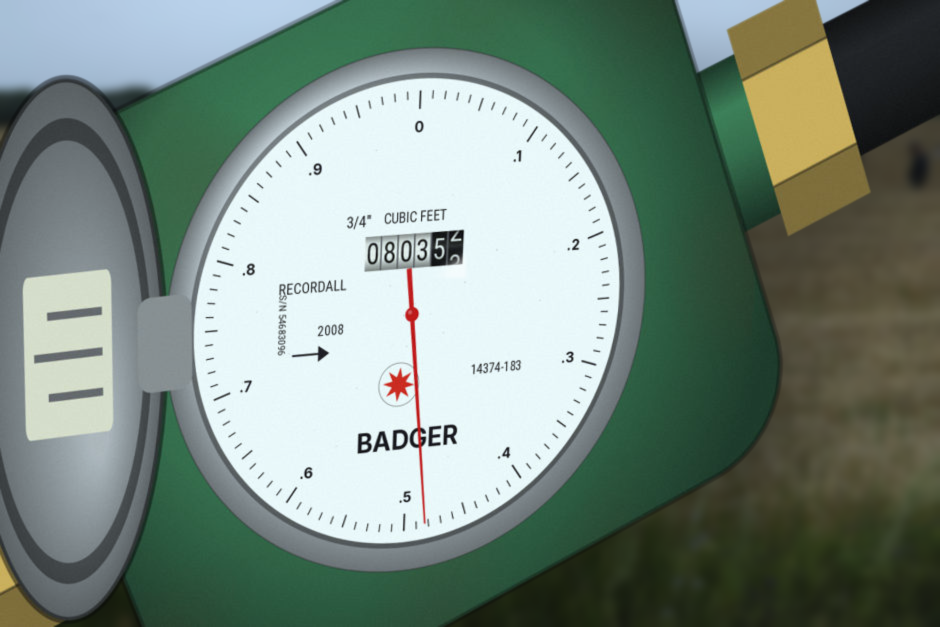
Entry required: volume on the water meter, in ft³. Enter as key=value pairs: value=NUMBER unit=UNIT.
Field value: value=80352.48 unit=ft³
